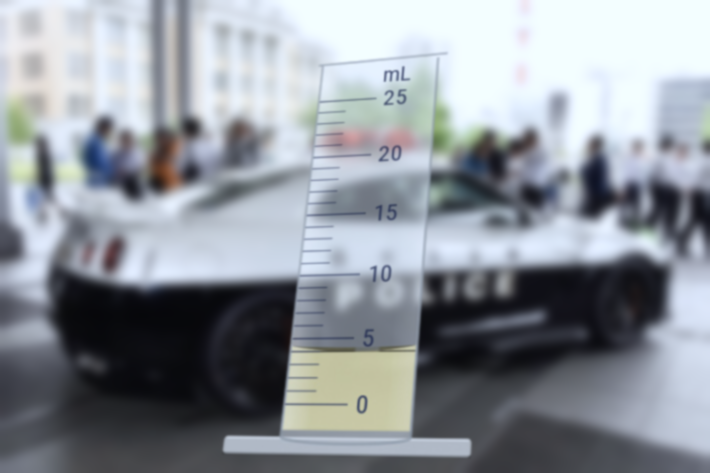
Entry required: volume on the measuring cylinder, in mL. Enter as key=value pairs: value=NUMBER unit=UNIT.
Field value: value=4 unit=mL
